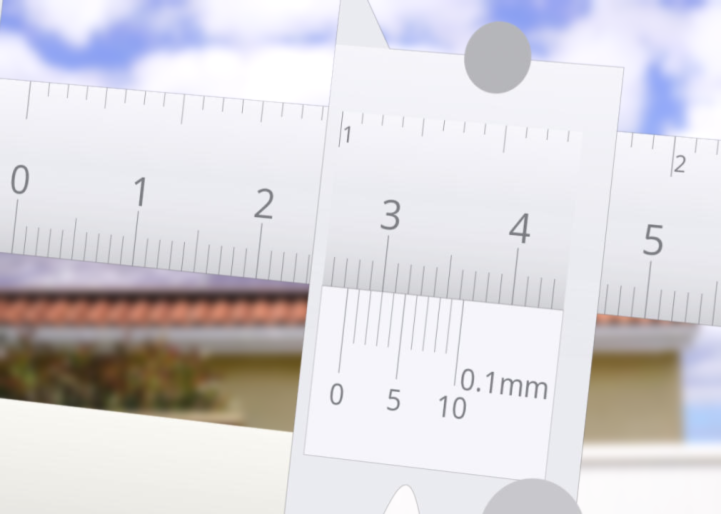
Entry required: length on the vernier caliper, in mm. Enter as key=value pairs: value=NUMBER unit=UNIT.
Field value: value=27.3 unit=mm
